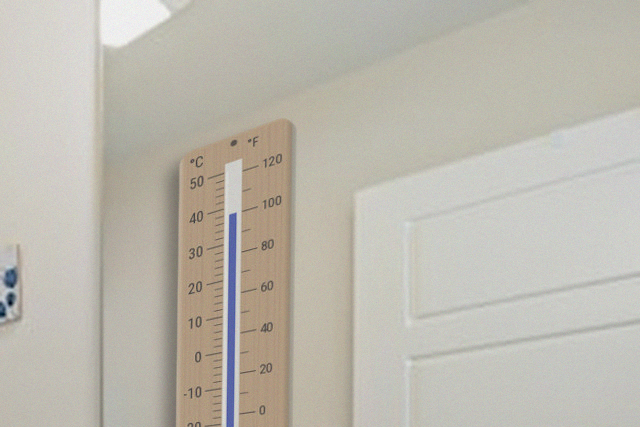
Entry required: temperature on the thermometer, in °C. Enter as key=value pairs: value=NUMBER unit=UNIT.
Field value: value=38 unit=°C
